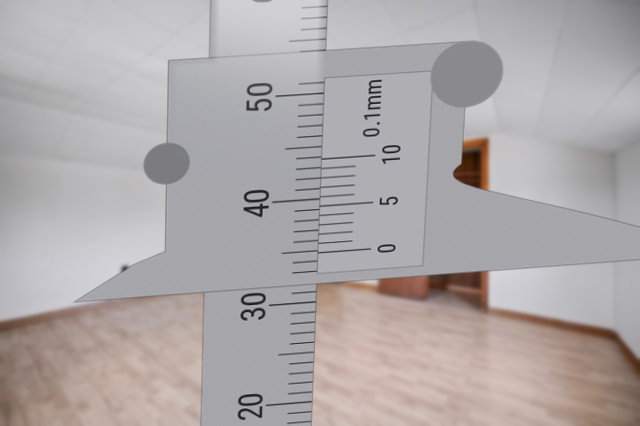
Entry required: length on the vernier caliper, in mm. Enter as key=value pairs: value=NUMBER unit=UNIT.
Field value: value=34.8 unit=mm
